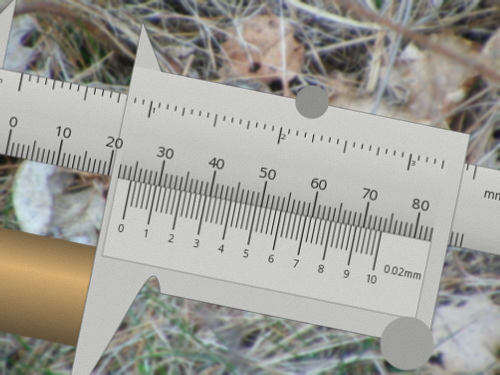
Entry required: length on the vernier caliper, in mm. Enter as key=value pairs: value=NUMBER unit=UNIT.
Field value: value=24.5 unit=mm
